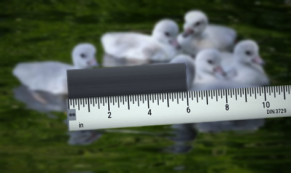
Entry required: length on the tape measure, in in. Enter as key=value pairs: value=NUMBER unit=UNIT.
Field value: value=6 unit=in
